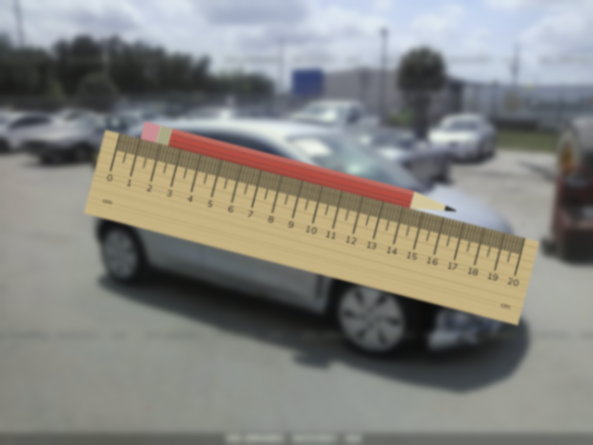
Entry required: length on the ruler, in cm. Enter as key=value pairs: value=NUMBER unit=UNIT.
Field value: value=15.5 unit=cm
